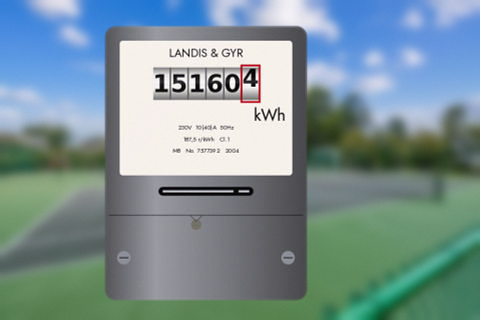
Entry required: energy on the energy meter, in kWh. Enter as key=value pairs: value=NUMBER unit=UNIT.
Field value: value=15160.4 unit=kWh
